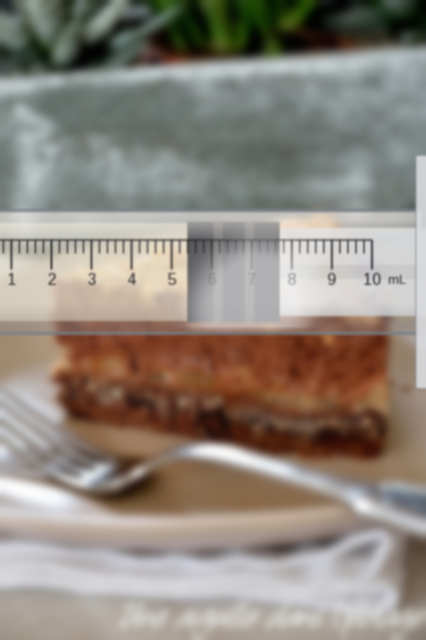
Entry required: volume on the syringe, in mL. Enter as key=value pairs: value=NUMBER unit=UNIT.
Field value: value=5.4 unit=mL
